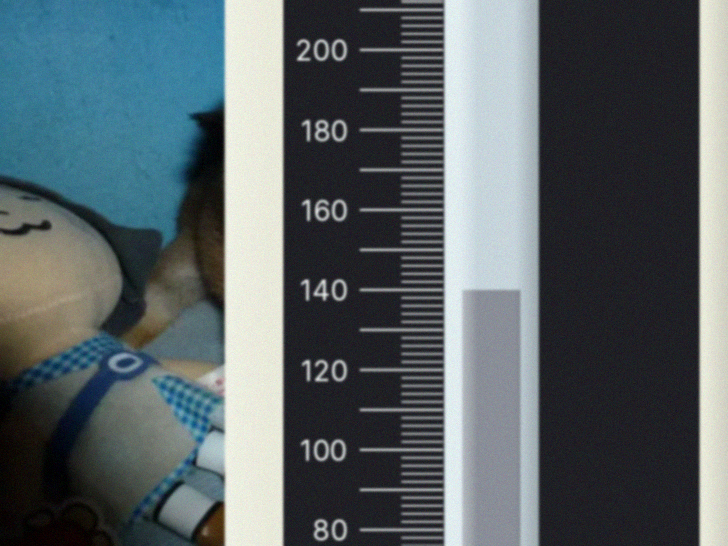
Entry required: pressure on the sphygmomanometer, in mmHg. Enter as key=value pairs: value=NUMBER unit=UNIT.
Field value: value=140 unit=mmHg
